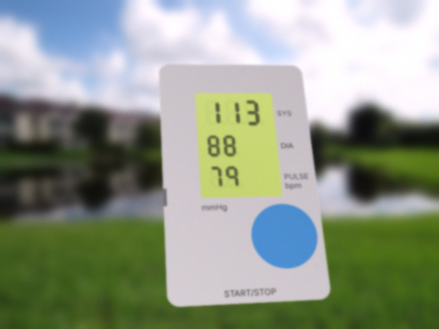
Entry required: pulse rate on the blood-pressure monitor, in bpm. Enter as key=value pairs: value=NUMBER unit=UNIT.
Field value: value=79 unit=bpm
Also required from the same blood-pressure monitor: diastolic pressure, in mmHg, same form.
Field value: value=88 unit=mmHg
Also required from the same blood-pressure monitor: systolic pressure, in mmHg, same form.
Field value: value=113 unit=mmHg
